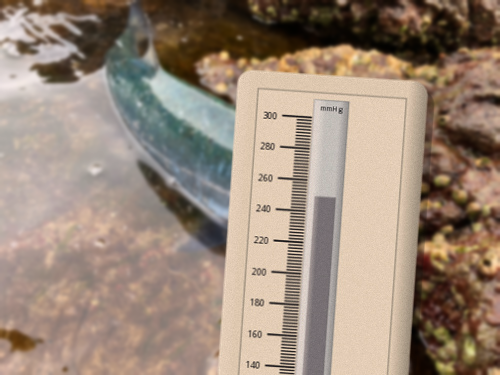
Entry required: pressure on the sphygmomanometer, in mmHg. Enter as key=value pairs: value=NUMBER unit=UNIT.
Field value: value=250 unit=mmHg
